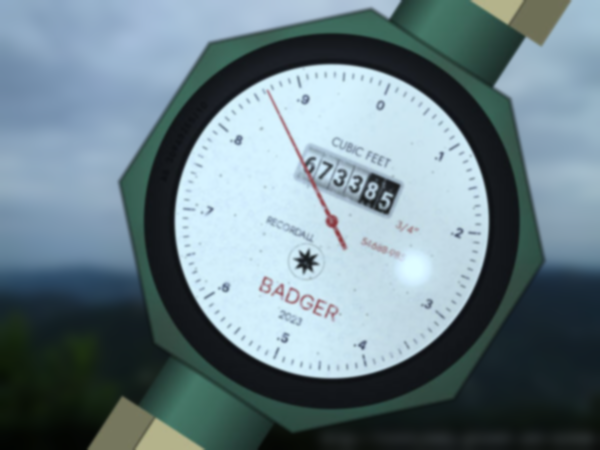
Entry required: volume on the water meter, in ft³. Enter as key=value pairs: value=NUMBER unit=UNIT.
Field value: value=673384.86 unit=ft³
